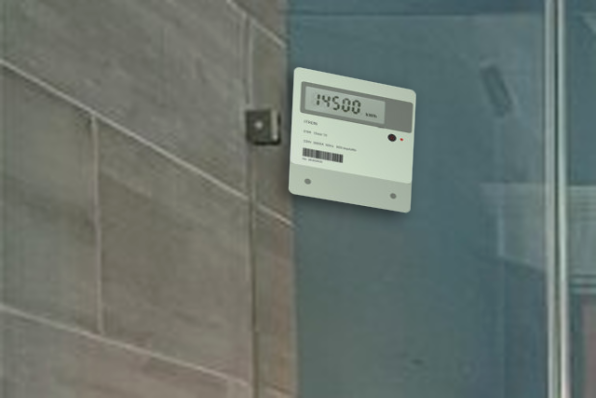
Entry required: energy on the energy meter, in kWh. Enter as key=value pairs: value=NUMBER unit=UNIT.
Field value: value=14500 unit=kWh
